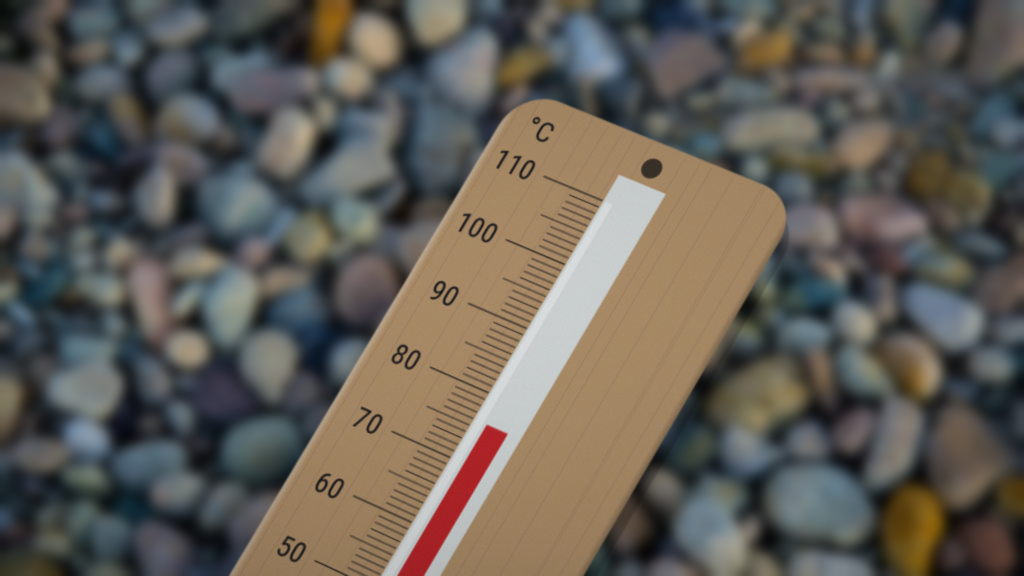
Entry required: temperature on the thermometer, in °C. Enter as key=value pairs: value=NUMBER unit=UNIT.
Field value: value=76 unit=°C
